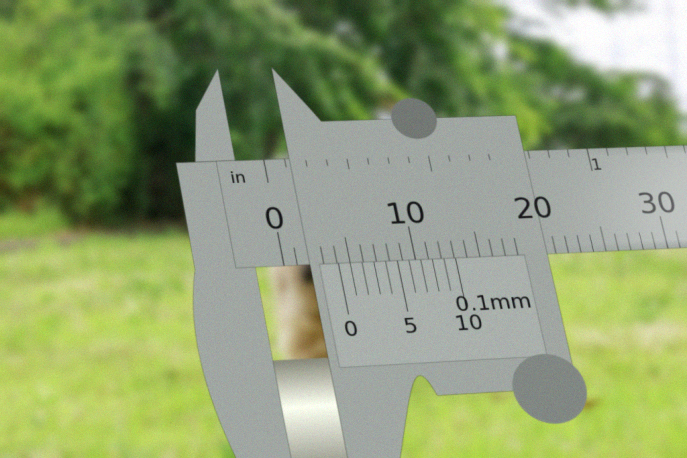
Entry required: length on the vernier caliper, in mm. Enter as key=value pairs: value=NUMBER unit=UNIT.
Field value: value=4.1 unit=mm
